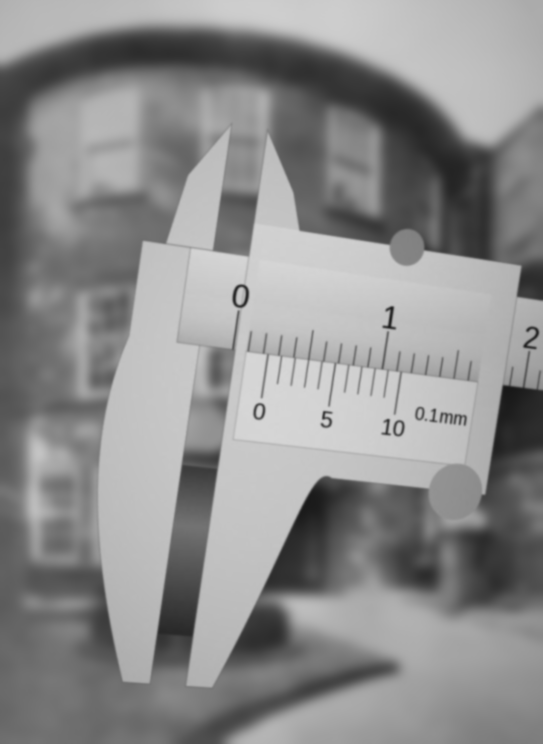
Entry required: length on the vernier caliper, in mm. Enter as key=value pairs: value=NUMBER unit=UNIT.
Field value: value=2.3 unit=mm
